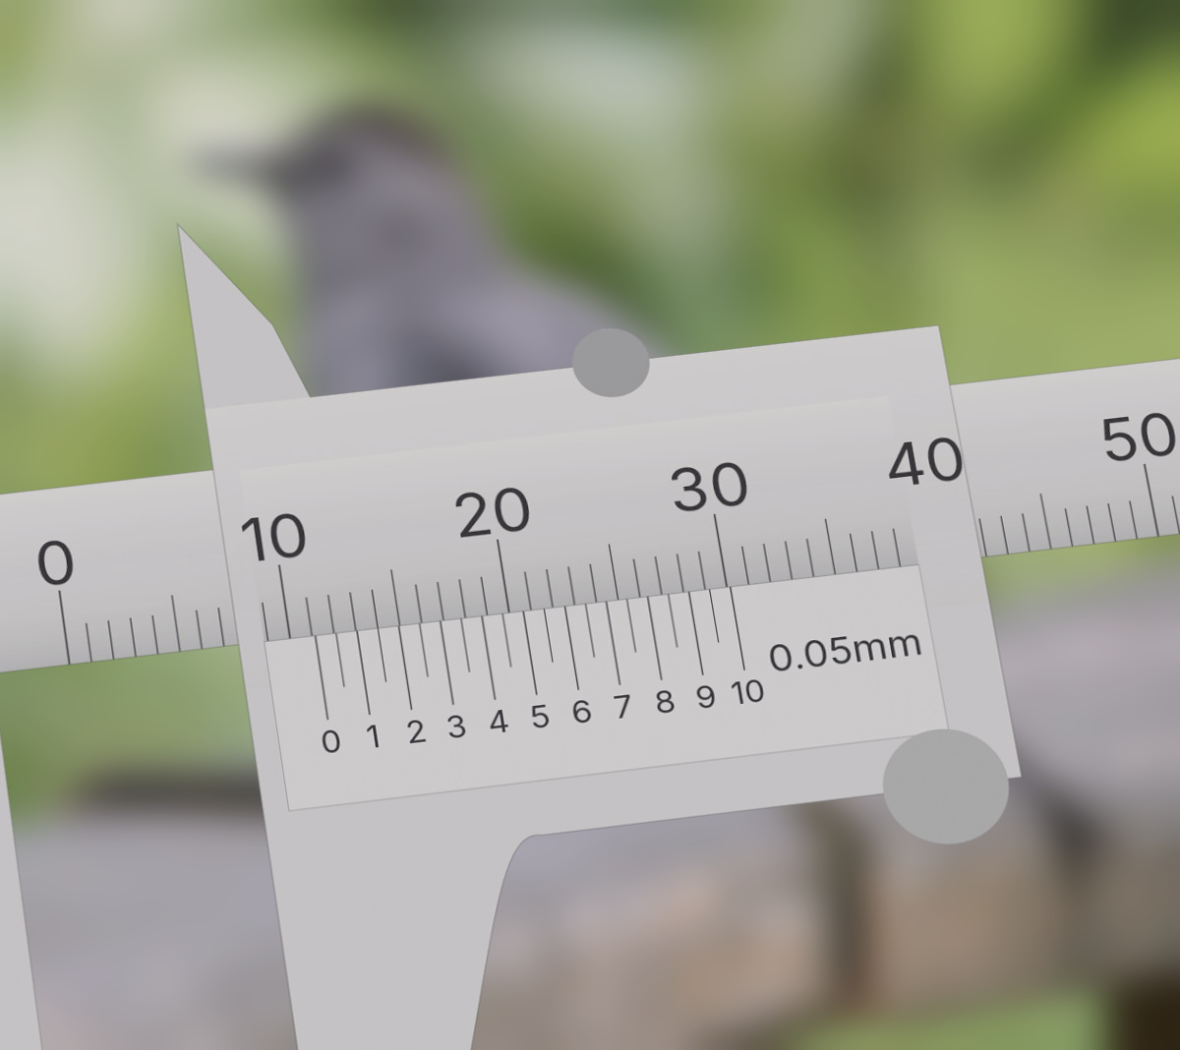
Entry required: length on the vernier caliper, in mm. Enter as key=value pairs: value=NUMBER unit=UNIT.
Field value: value=11.15 unit=mm
